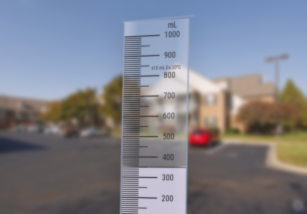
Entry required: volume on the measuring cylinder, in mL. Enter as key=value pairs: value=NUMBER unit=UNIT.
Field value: value=350 unit=mL
